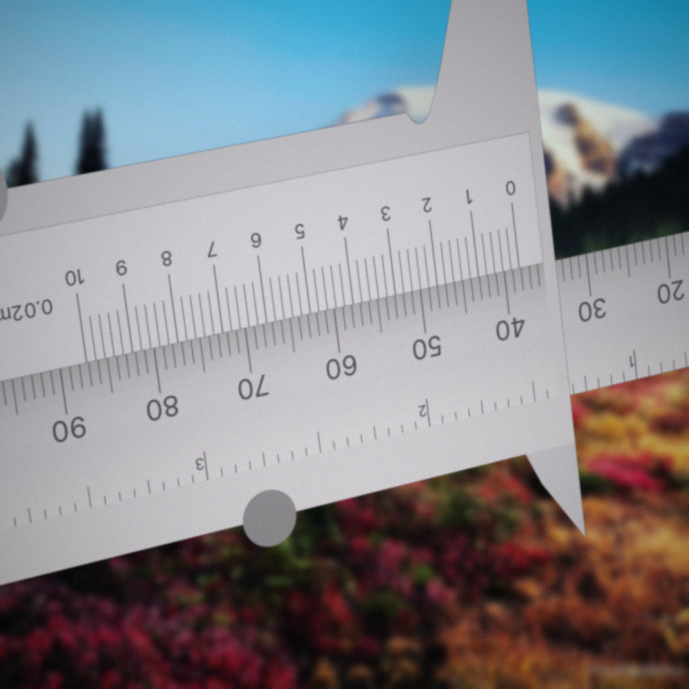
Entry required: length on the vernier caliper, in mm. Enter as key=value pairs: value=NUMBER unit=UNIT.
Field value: value=38.2 unit=mm
